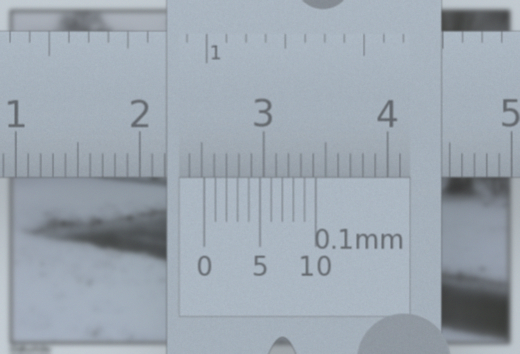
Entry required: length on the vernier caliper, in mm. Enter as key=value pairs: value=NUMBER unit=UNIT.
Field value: value=25.2 unit=mm
